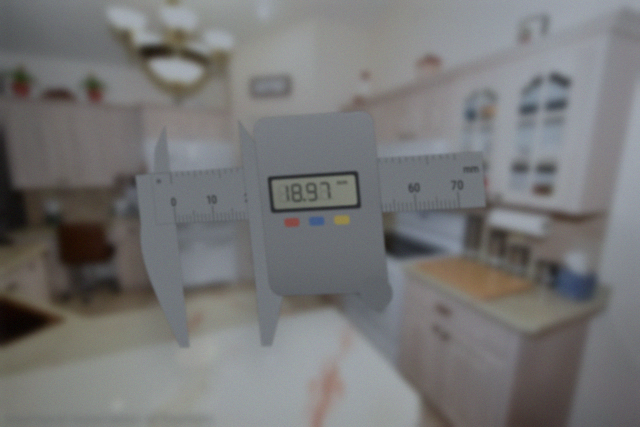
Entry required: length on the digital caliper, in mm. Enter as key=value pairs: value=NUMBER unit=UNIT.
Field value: value=18.97 unit=mm
